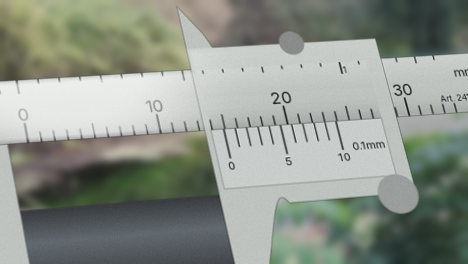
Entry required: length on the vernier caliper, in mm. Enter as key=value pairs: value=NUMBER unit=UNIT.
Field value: value=14.9 unit=mm
